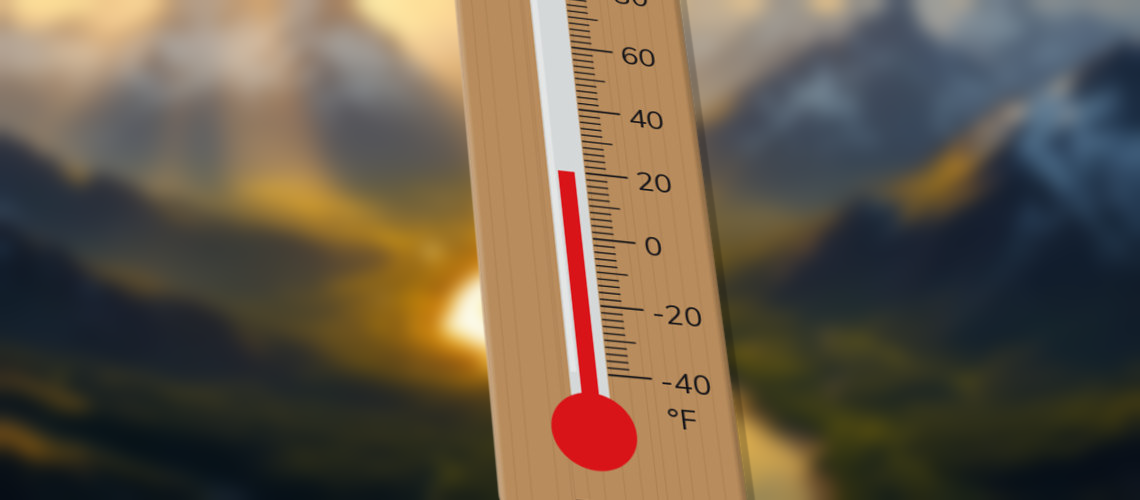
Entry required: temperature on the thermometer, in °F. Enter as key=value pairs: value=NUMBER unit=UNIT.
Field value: value=20 unit=°F
